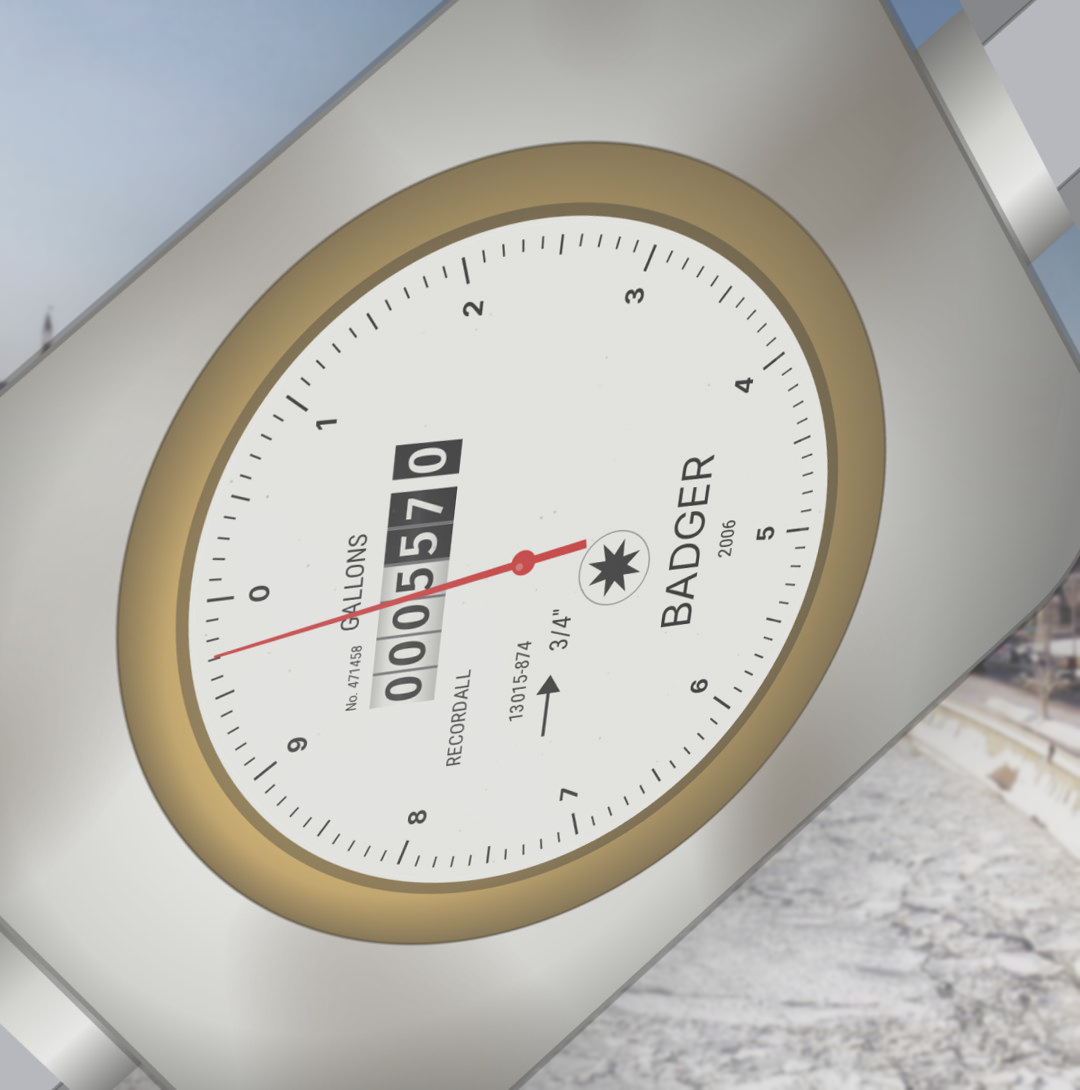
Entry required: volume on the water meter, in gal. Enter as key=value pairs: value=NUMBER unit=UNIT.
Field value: value=5569.7 unit=gal
